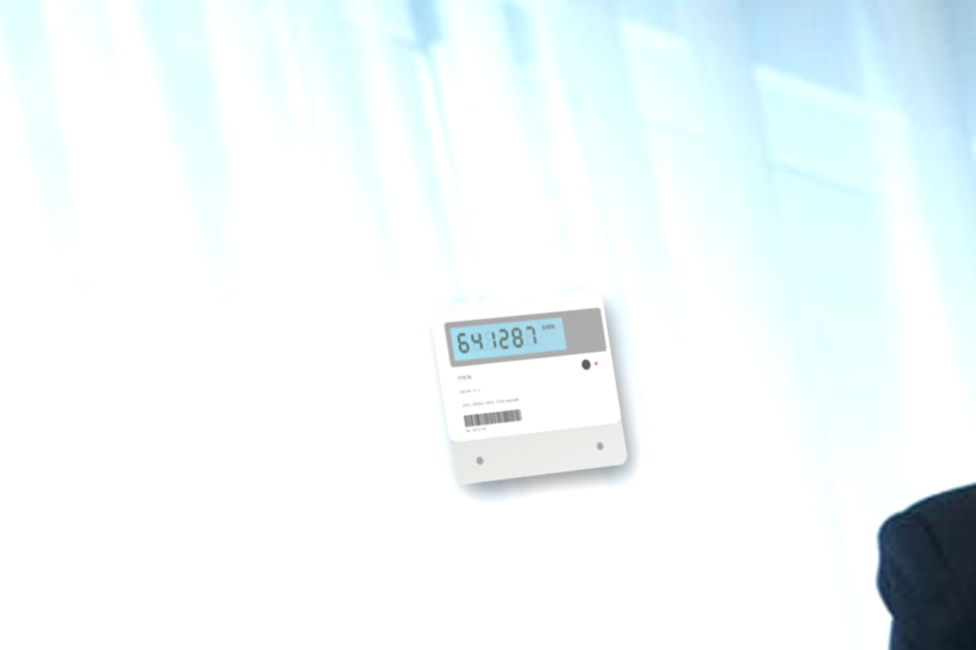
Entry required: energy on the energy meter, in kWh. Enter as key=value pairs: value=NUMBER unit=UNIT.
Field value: value=641287 unit=kWh
